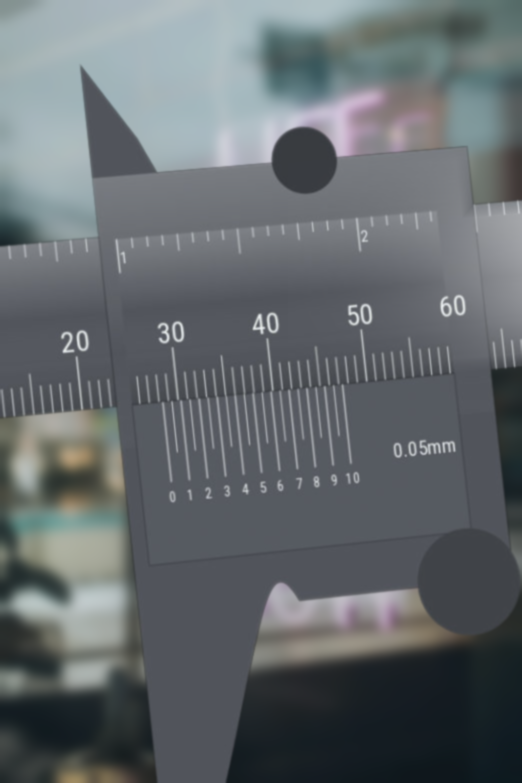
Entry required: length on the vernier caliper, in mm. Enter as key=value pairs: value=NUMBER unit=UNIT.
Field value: value=28.4 unit=mm
